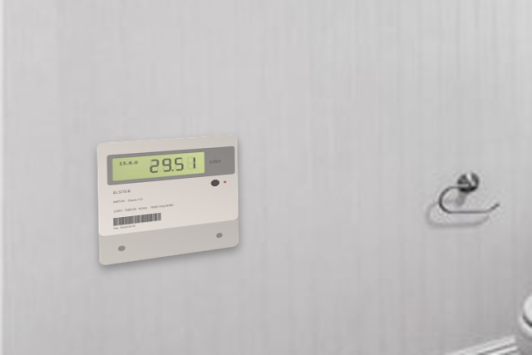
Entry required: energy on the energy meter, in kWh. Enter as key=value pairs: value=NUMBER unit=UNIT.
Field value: value=29.51 unit=kWh
